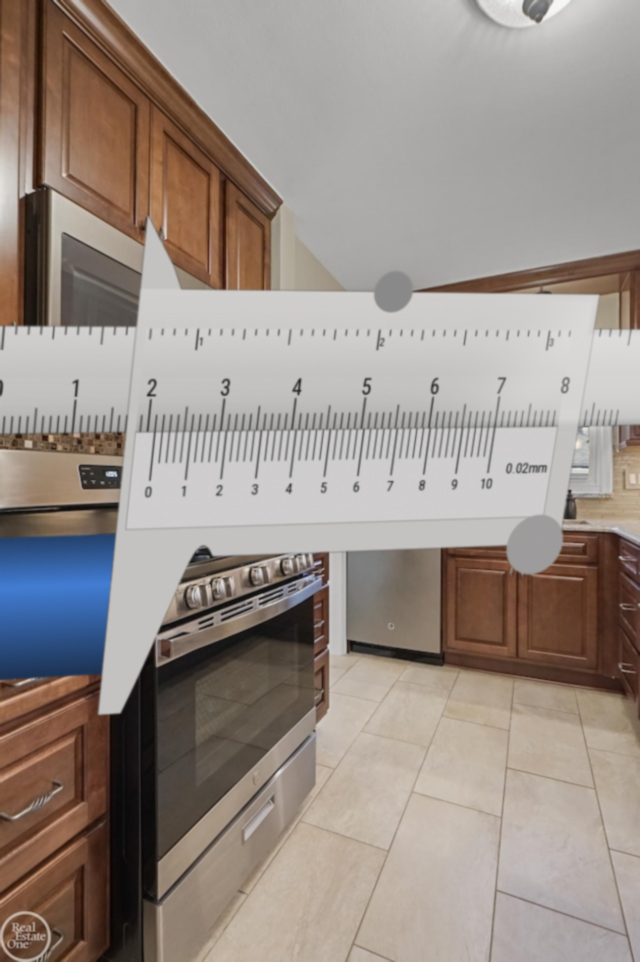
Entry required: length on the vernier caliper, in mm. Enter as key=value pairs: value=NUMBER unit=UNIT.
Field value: value=21.0 unit=mm
